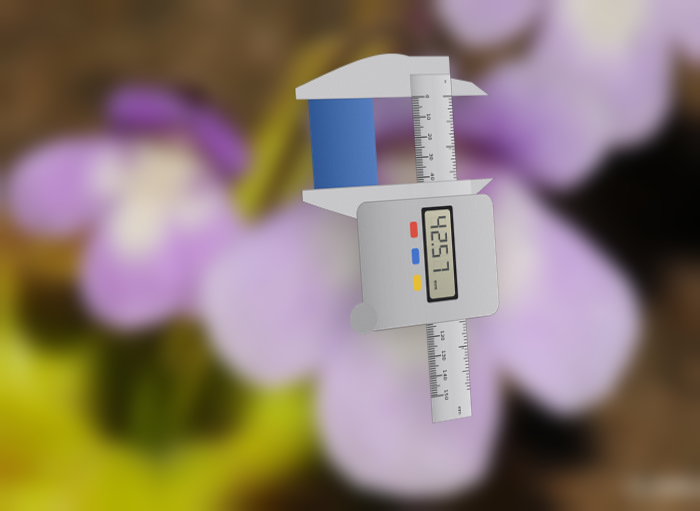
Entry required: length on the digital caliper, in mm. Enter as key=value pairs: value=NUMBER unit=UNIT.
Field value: value=42.57 unit=mm
